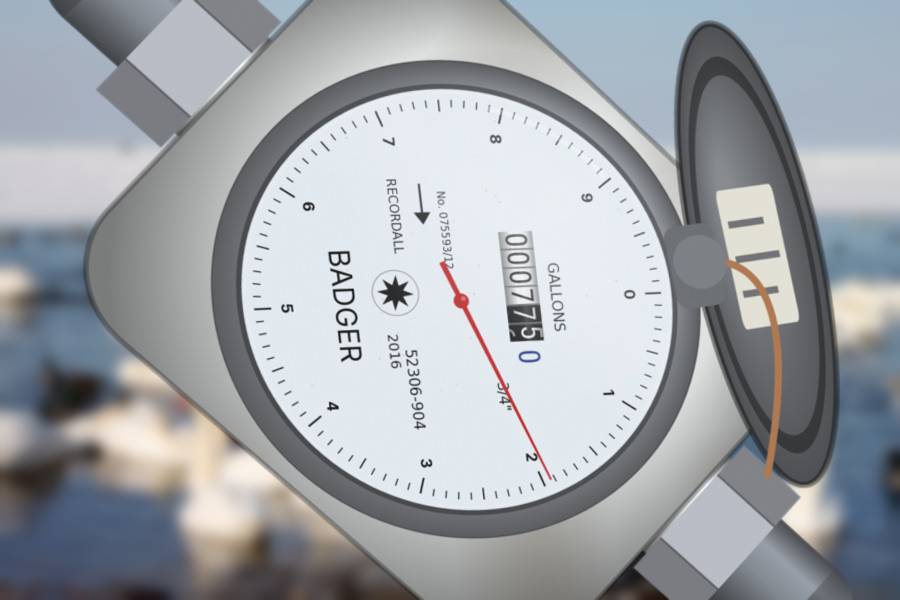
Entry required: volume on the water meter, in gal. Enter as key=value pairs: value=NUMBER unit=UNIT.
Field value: value=7751.9 unit=gal
